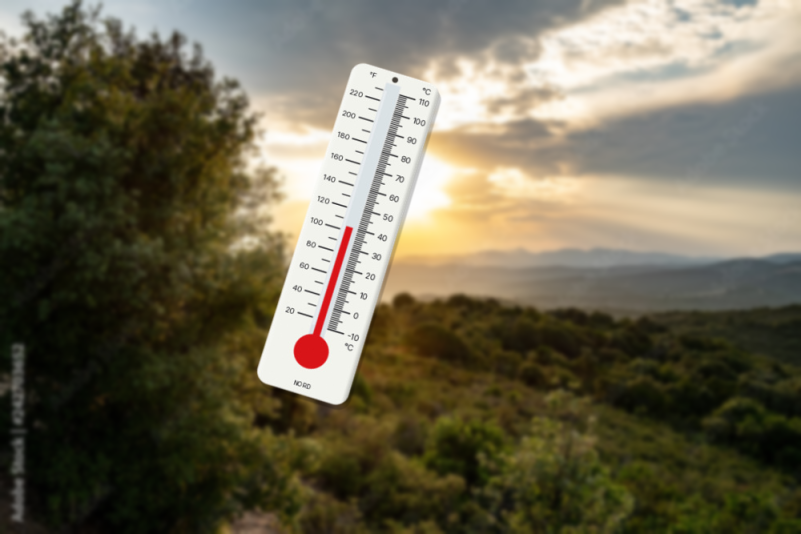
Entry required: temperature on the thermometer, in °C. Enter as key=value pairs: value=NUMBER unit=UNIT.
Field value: value=40 unit=°C
